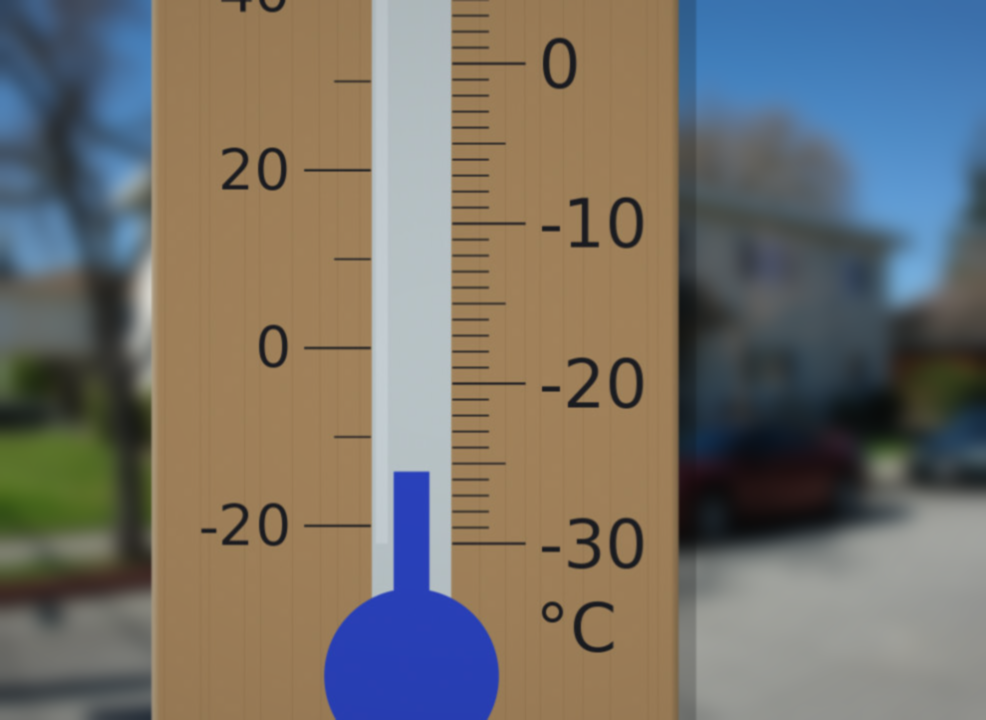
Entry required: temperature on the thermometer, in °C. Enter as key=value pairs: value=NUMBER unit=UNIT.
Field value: value=-25.5 unit=°C
